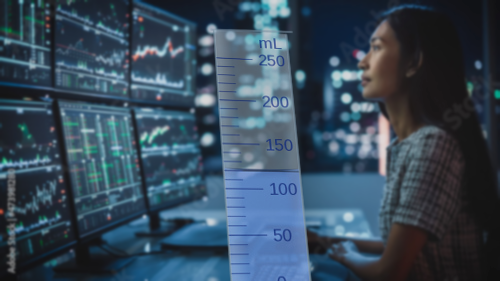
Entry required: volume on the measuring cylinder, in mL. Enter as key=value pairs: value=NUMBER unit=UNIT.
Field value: value=120 unit=mL
